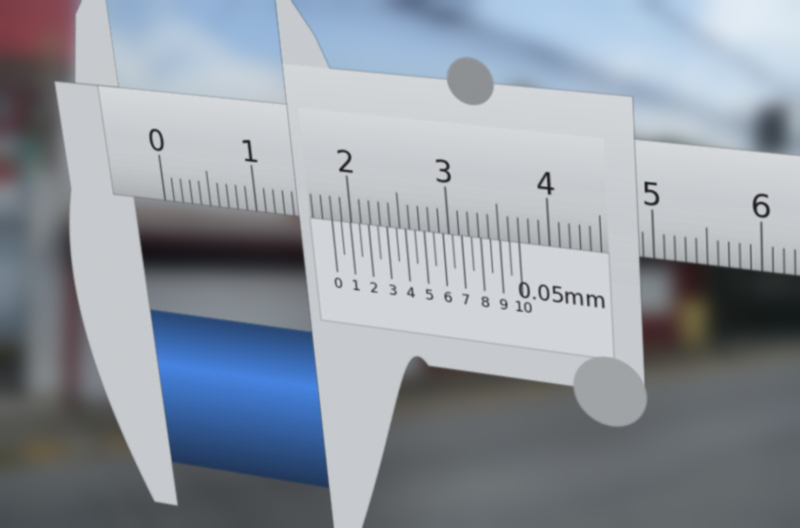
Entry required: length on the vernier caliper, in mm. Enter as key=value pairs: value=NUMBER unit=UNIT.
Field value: value=18.0 unit=mm
